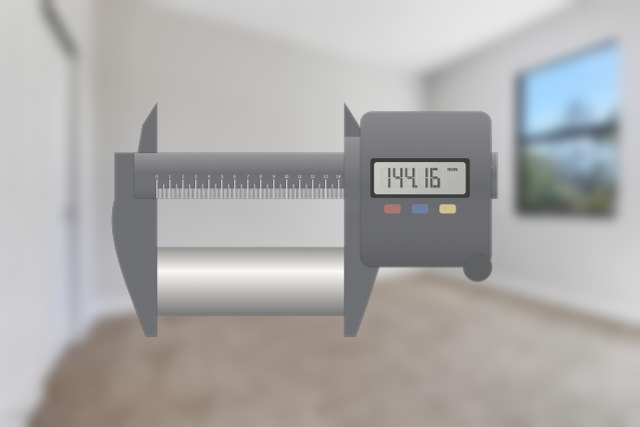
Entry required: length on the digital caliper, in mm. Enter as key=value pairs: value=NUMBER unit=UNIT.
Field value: value=144.16 unit=mm
